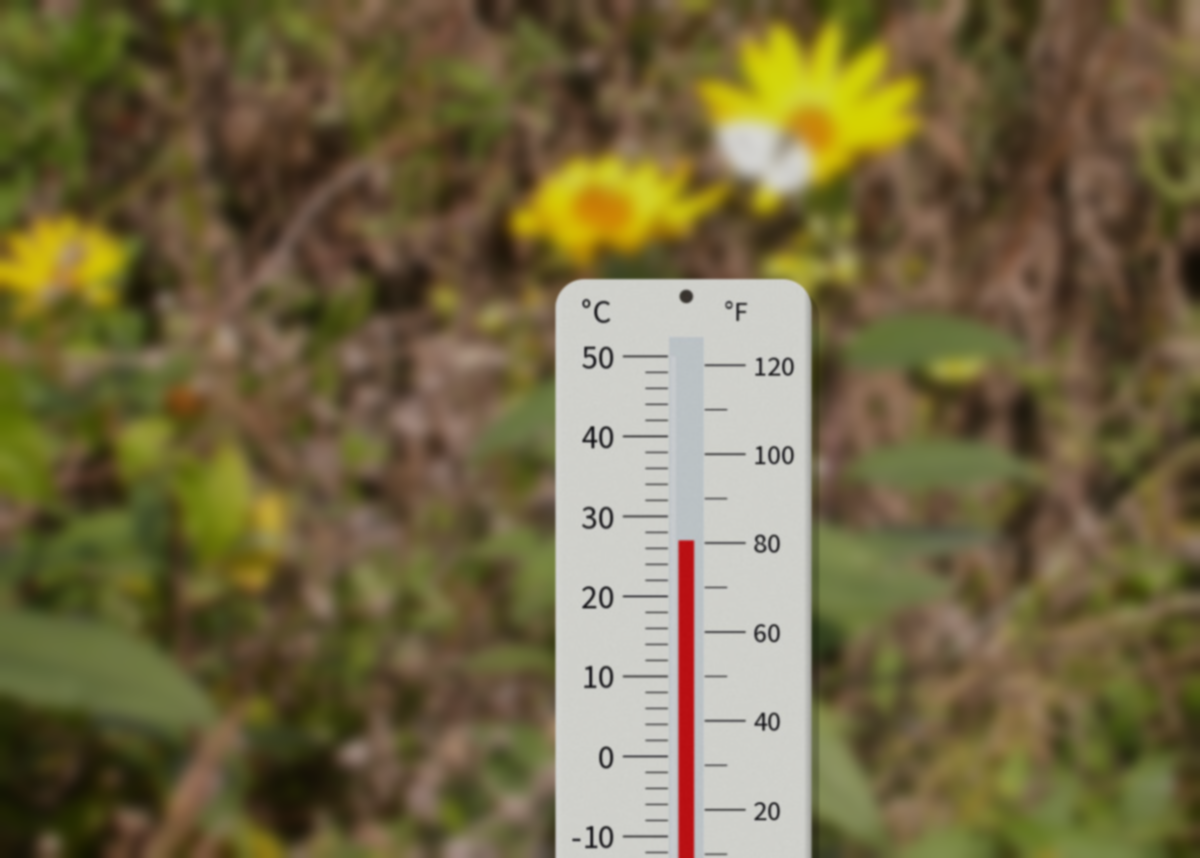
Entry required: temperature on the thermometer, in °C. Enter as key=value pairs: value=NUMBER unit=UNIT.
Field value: value=27 unit=°C
